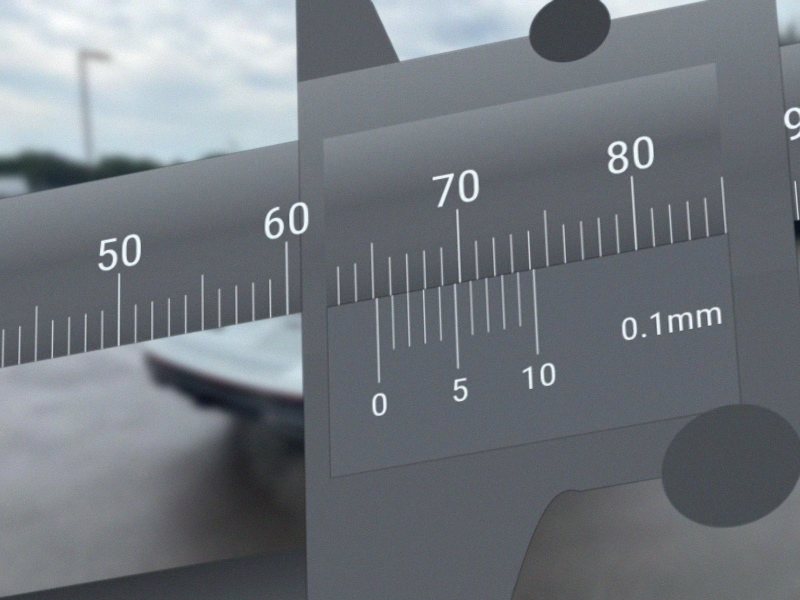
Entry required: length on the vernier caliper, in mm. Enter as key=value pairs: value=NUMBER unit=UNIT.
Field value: value=65.2 unit=mm
